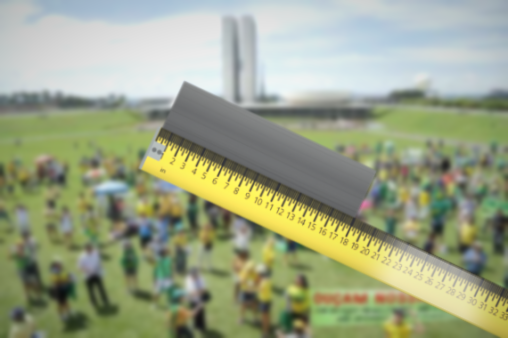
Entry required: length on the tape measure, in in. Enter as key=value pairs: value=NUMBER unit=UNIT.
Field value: value=18 unit=in
